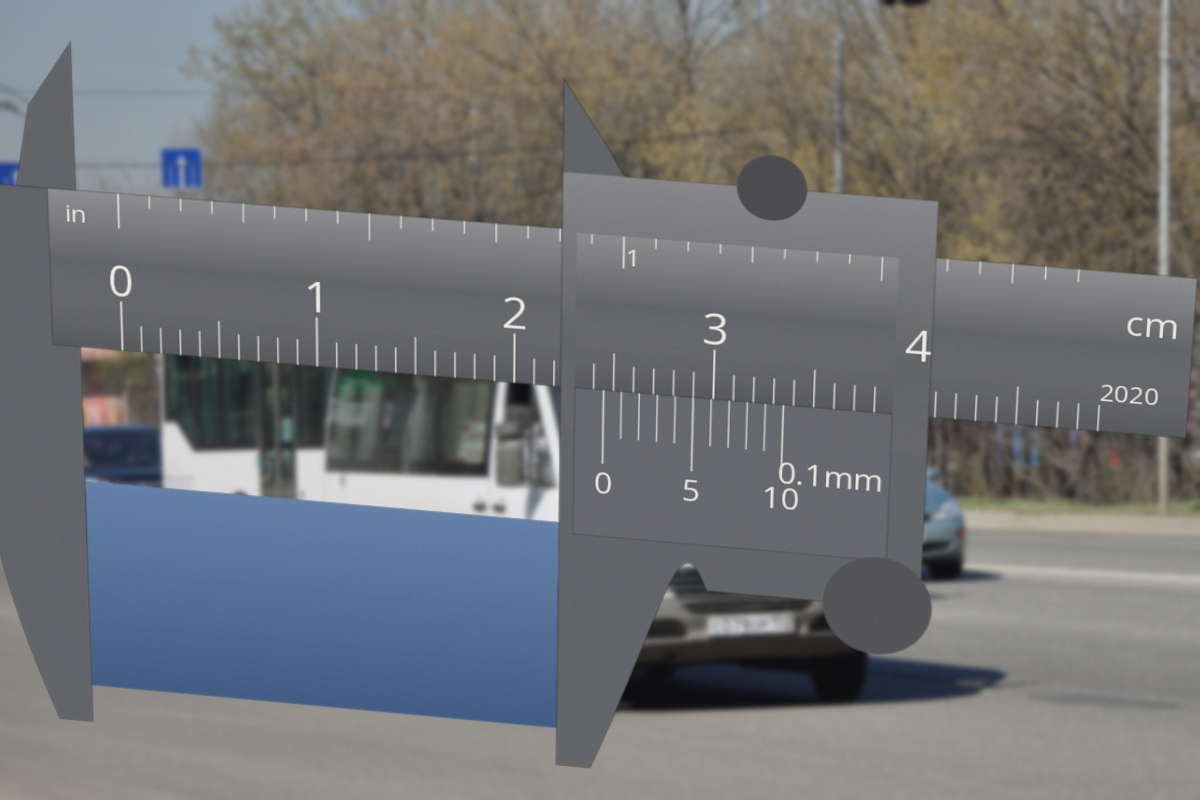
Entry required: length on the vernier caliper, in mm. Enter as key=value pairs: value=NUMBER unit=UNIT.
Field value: value=24.5 unit=mm
